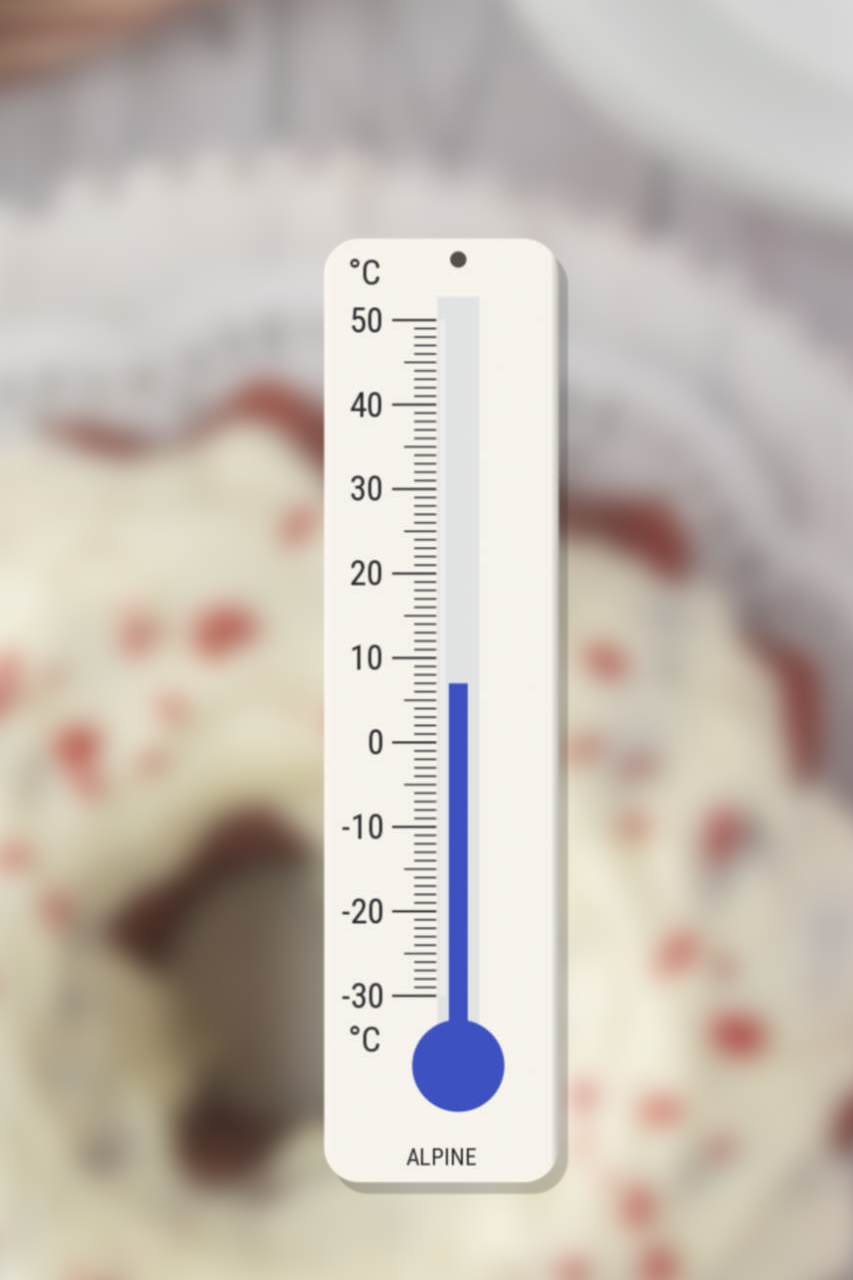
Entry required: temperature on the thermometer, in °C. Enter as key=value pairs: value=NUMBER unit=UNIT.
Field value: value=7 unit=°C
